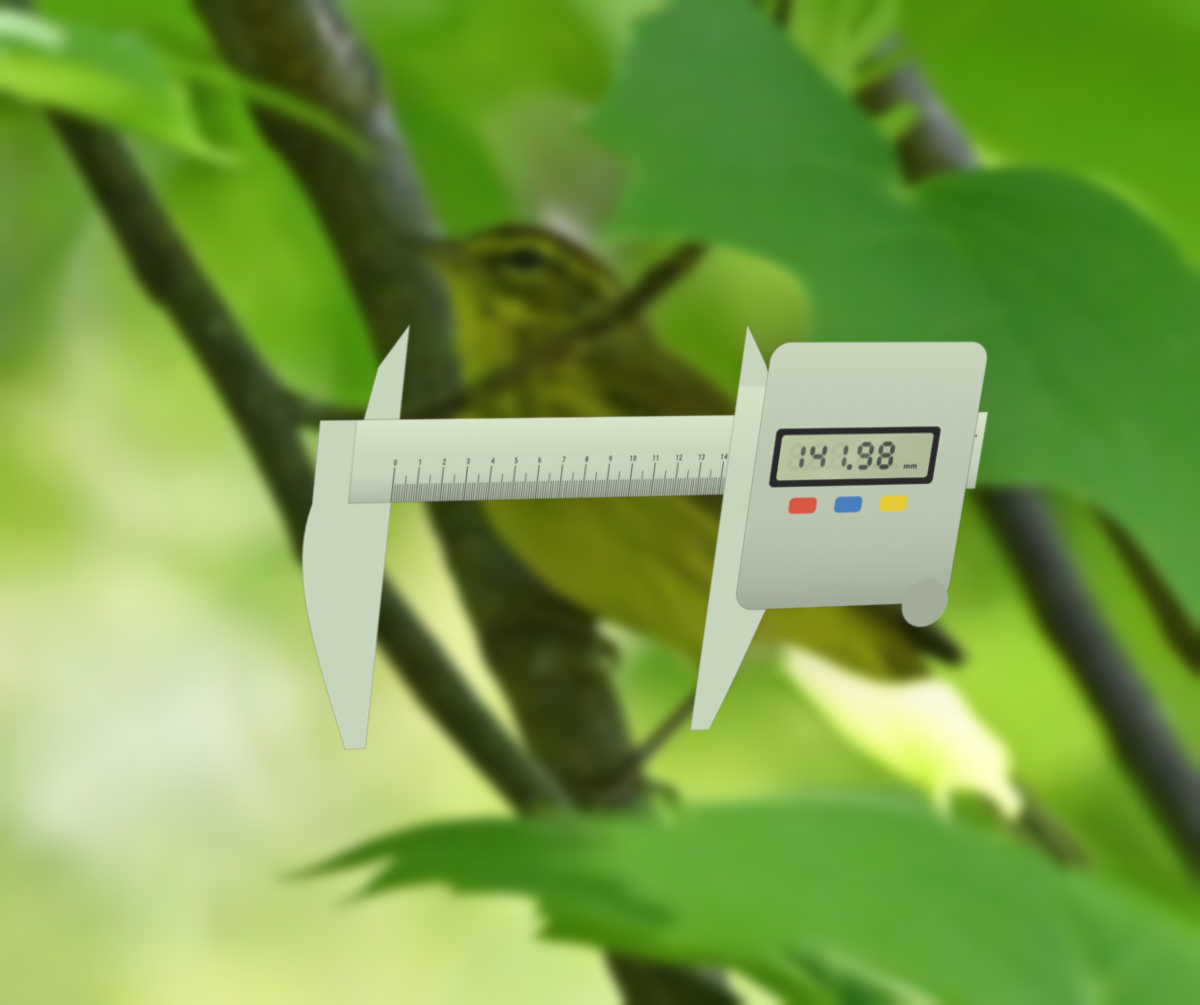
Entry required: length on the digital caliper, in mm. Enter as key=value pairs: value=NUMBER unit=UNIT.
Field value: value=141.98 unit=mm
